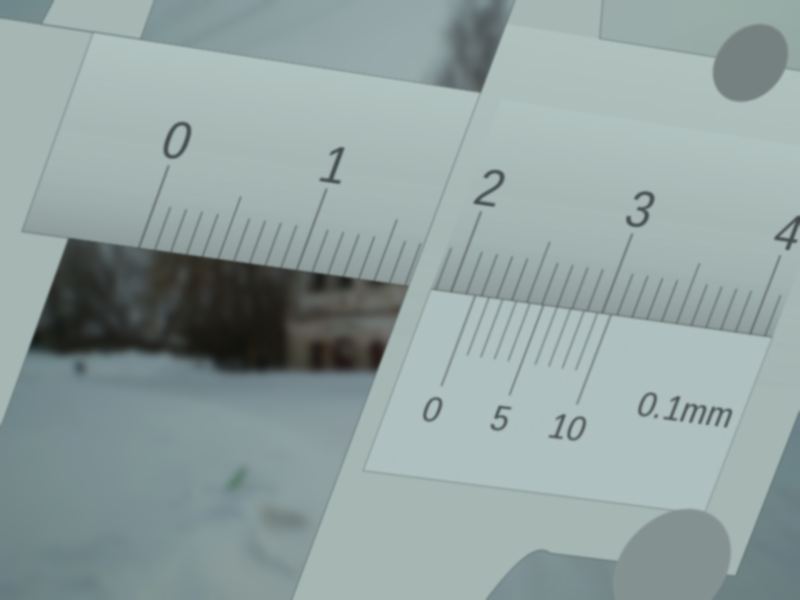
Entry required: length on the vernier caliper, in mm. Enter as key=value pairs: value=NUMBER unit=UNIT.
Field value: value=21.6 unit=mm
